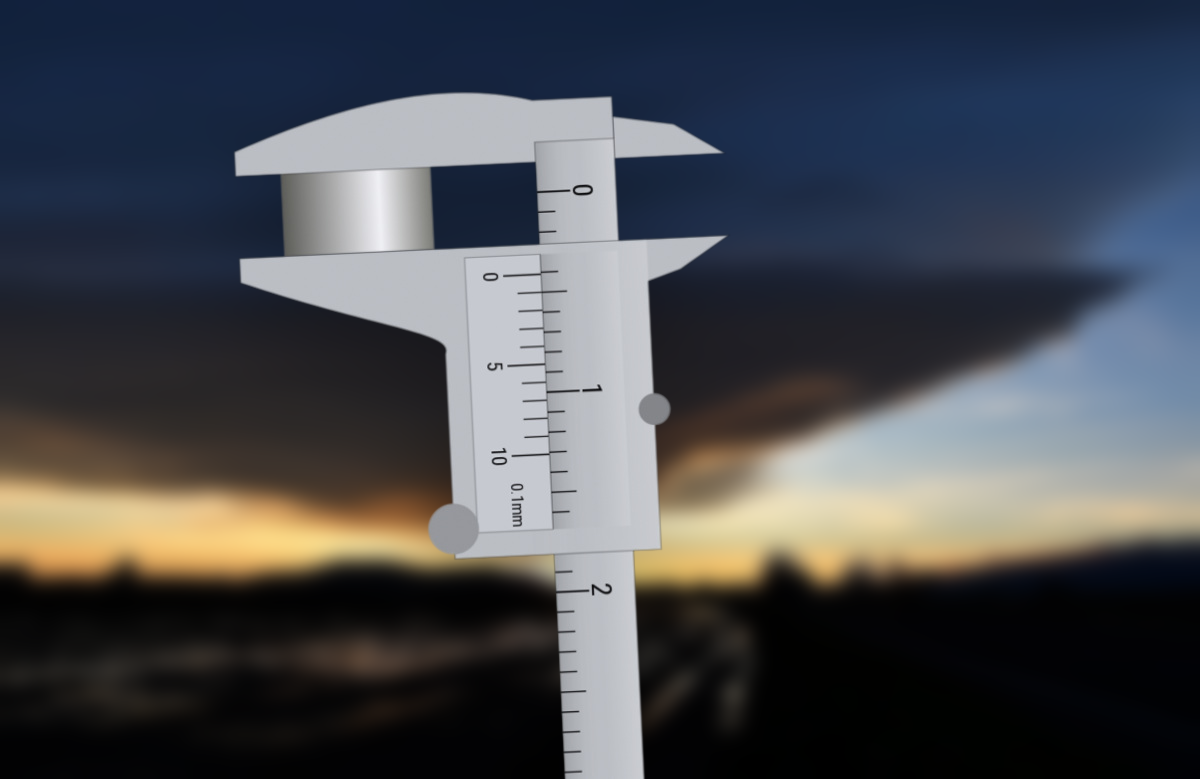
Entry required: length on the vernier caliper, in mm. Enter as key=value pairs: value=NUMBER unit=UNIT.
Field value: value=4.1 unit=mm
